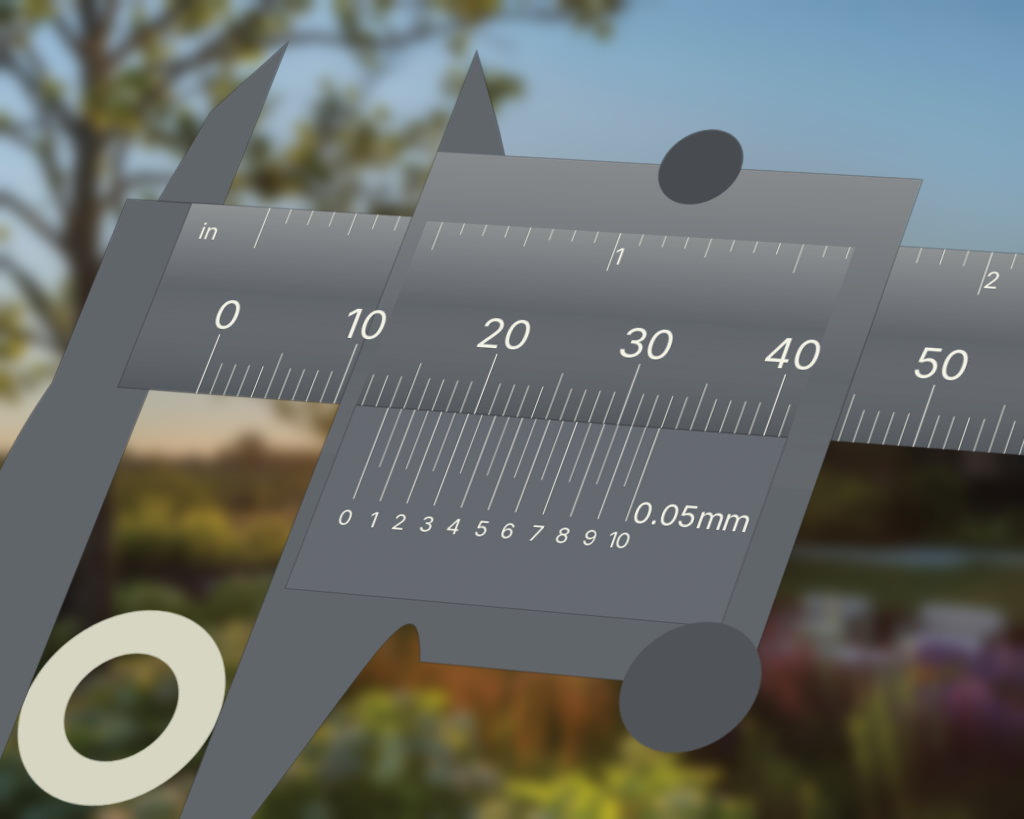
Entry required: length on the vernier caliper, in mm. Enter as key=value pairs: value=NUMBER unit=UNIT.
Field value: value=13.9 unit=mm
